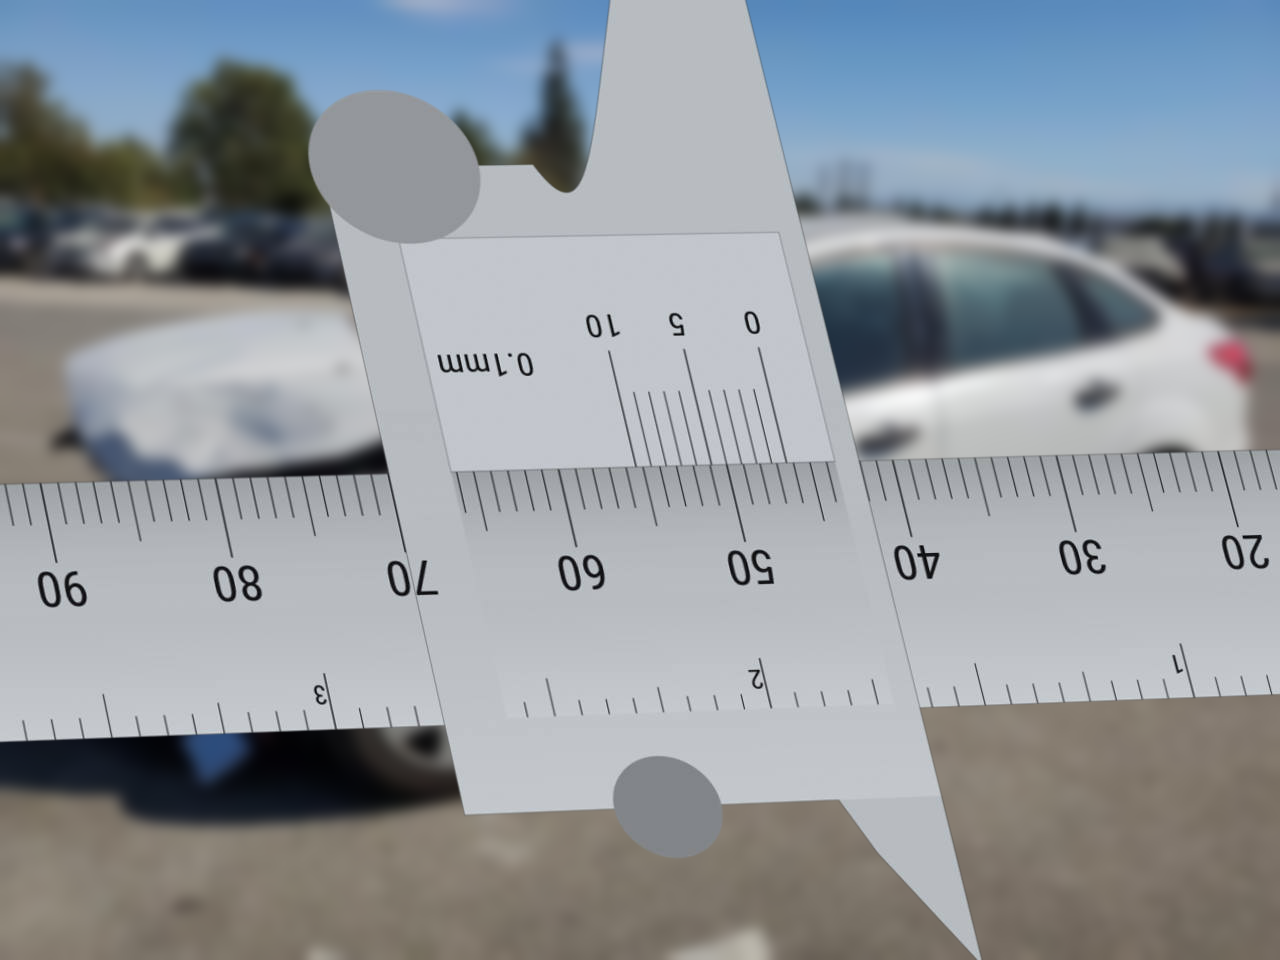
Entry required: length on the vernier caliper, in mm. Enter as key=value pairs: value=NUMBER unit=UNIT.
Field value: value=46.4 unit=mm
